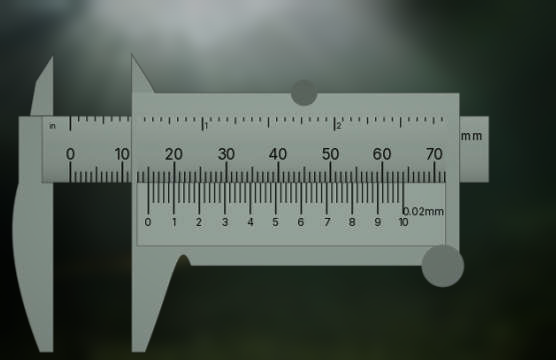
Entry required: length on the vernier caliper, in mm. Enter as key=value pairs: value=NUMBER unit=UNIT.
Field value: value=15.0 unit=mm
